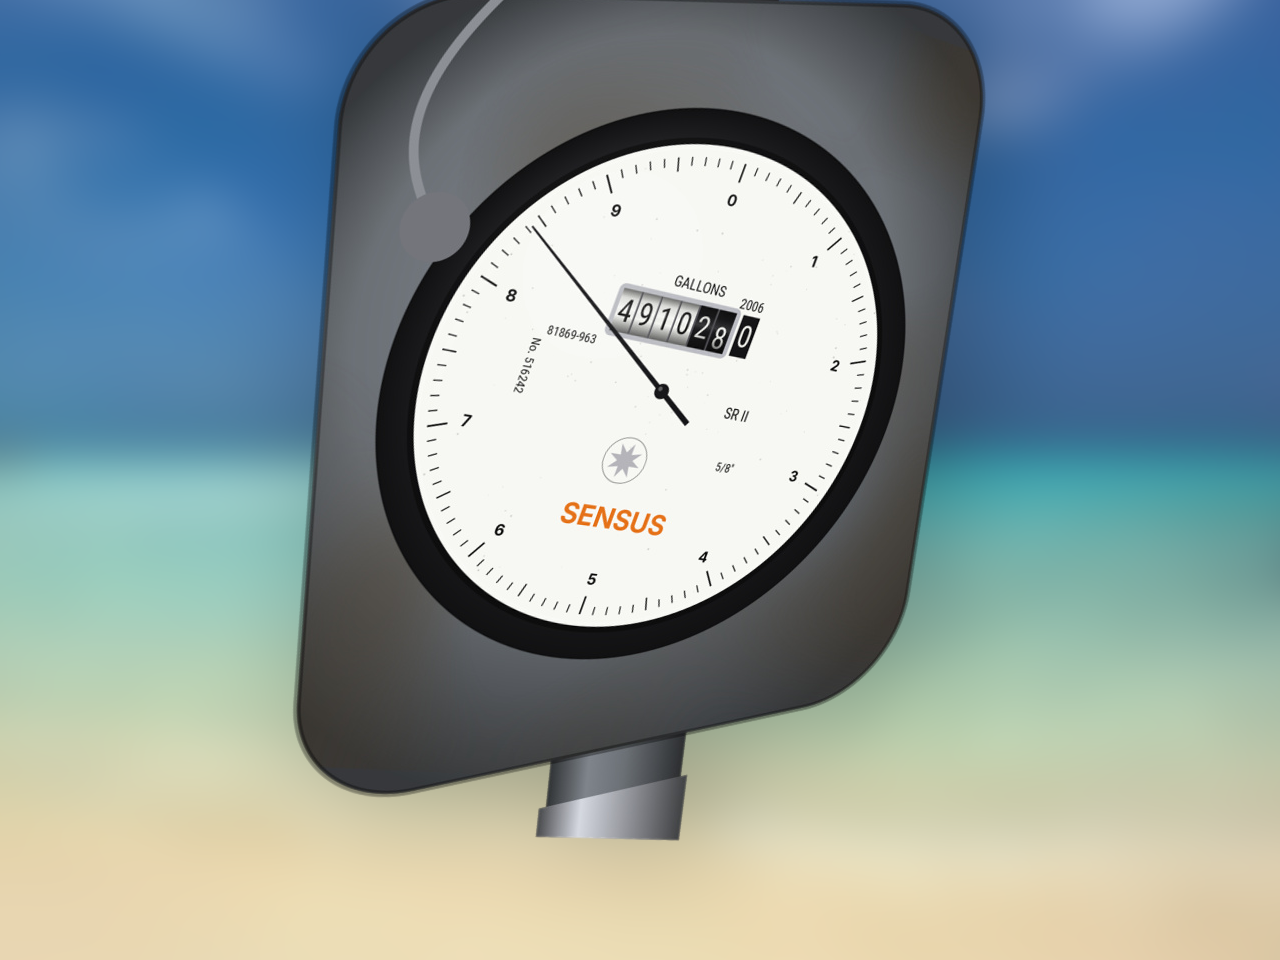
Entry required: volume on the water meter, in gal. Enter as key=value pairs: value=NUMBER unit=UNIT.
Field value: value=4910278.4 unit=gal
